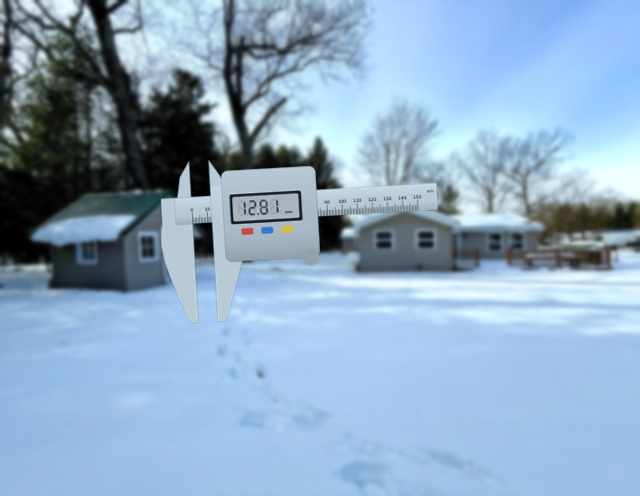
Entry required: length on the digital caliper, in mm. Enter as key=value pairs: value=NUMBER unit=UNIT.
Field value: value=12.81 unit=mm
